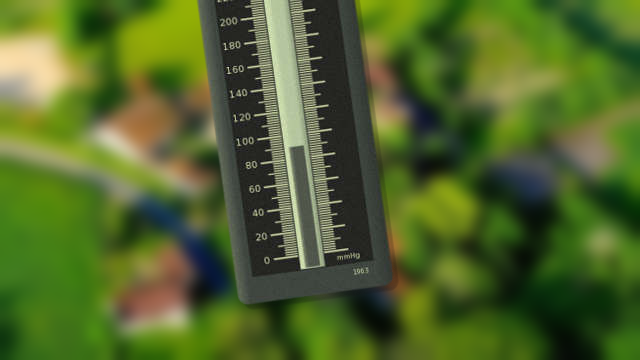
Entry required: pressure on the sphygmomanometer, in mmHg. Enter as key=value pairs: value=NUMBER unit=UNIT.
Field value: value=90 unit=mmHg
